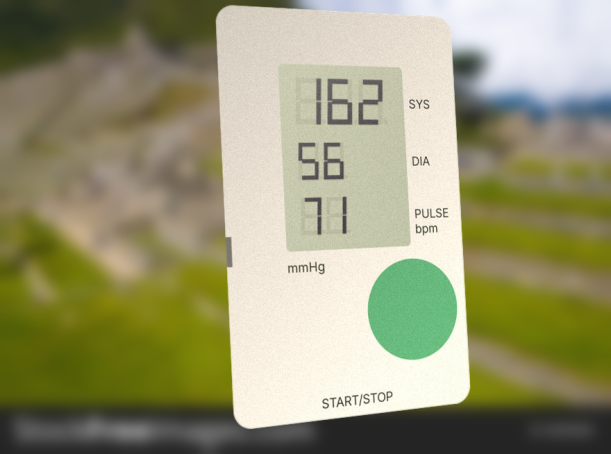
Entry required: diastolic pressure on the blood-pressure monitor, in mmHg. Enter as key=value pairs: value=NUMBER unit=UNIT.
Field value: value=56 unit=mmHg
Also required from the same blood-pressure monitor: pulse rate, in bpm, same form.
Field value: value=71 unit=bpm
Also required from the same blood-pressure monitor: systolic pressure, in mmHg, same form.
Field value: value=162 unit=mmHg
